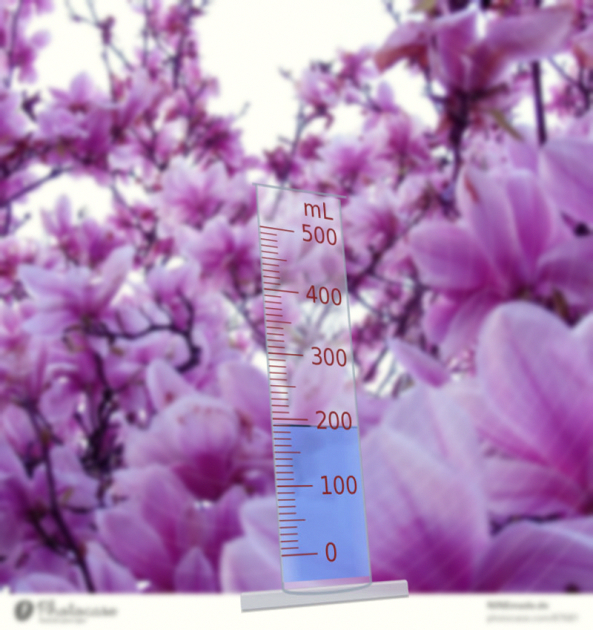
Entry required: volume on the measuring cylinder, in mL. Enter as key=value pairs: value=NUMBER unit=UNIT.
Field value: value=190 unit=mL
